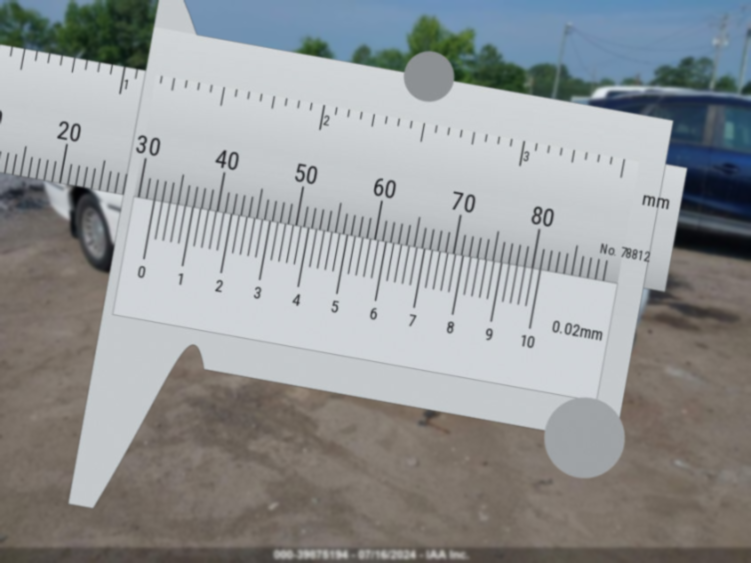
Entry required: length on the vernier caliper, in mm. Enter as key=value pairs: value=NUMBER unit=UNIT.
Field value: value=32.0 unit=mm
